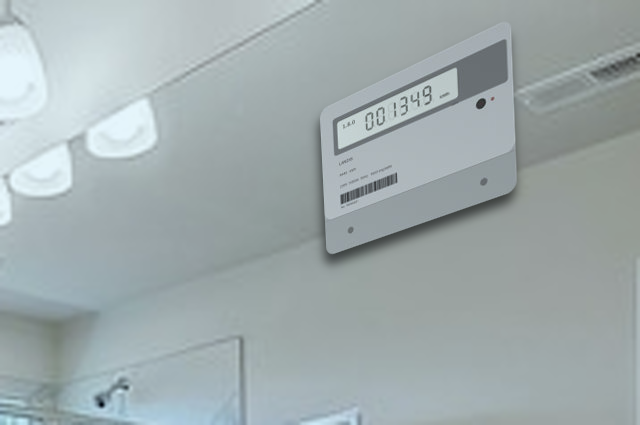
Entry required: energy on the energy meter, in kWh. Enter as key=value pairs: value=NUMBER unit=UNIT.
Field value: value=1349 unit=kWh
